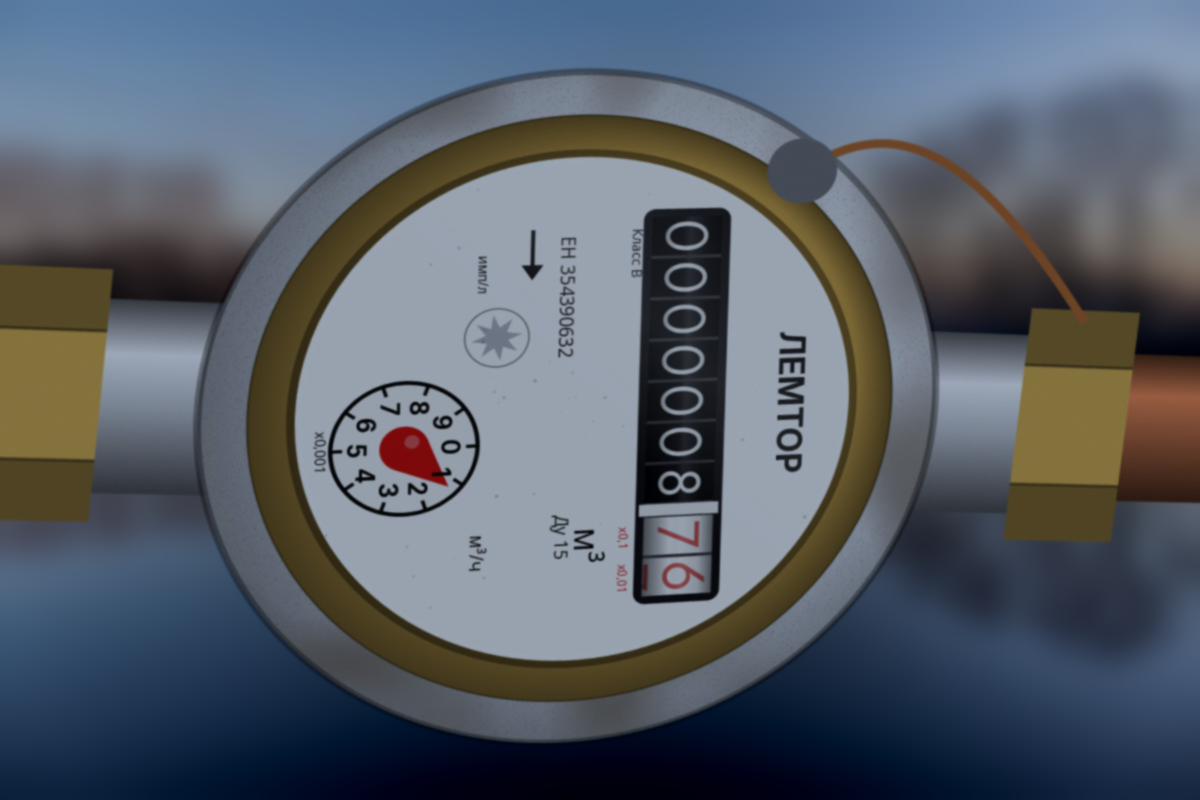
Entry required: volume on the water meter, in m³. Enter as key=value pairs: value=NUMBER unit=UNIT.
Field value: value=8.761 unit=m³
